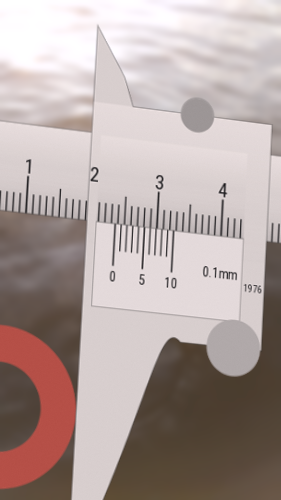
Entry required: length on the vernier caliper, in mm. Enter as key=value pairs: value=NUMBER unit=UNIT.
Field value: value=23.6 unit=mm
